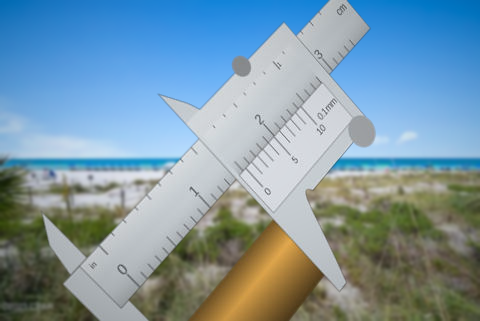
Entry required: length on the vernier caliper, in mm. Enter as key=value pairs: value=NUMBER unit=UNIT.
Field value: value=15.4 unit=mm
